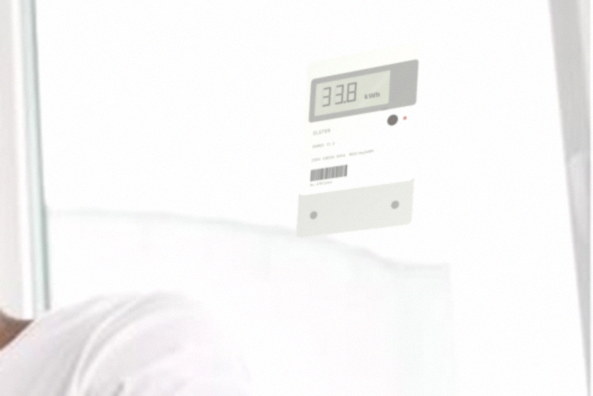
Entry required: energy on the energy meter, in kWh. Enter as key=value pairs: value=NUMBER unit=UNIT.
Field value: value=33.8 unit=kWh
